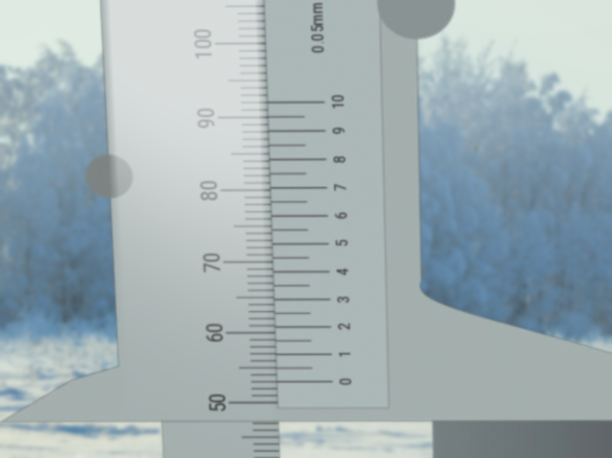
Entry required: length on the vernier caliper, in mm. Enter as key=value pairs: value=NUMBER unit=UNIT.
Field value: value=53.0 unit=mm
